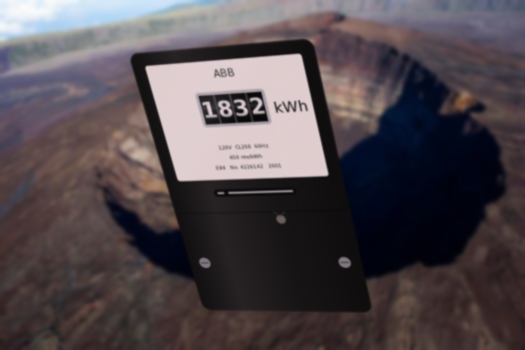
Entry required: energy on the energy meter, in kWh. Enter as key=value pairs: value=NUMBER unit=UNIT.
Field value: value=1832 unit=kWh
